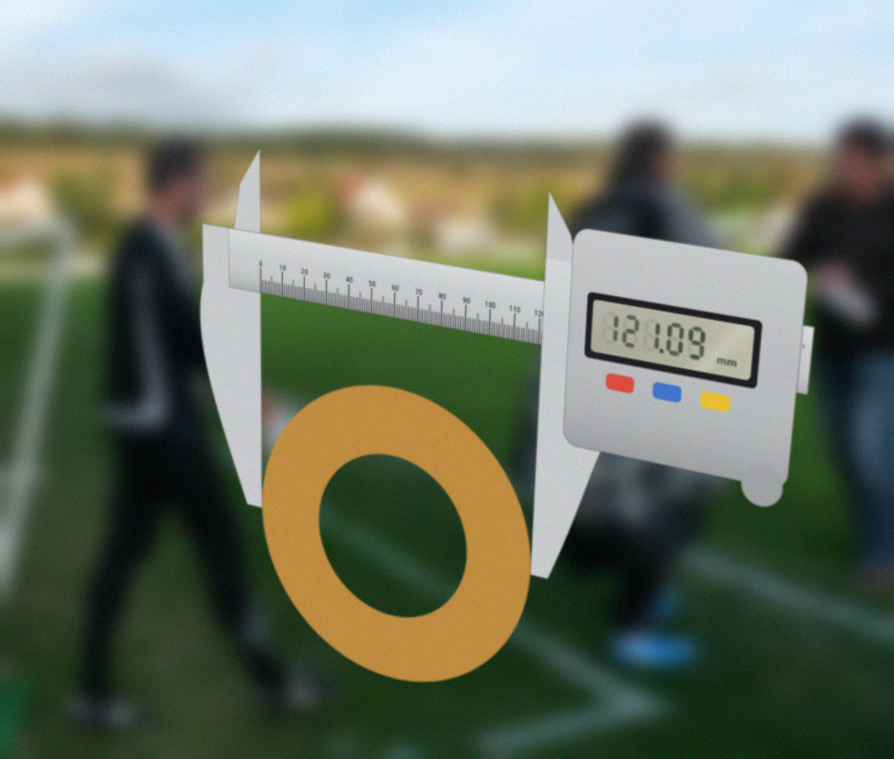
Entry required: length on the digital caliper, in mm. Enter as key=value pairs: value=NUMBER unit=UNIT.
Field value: value=121.09 unit=mm
